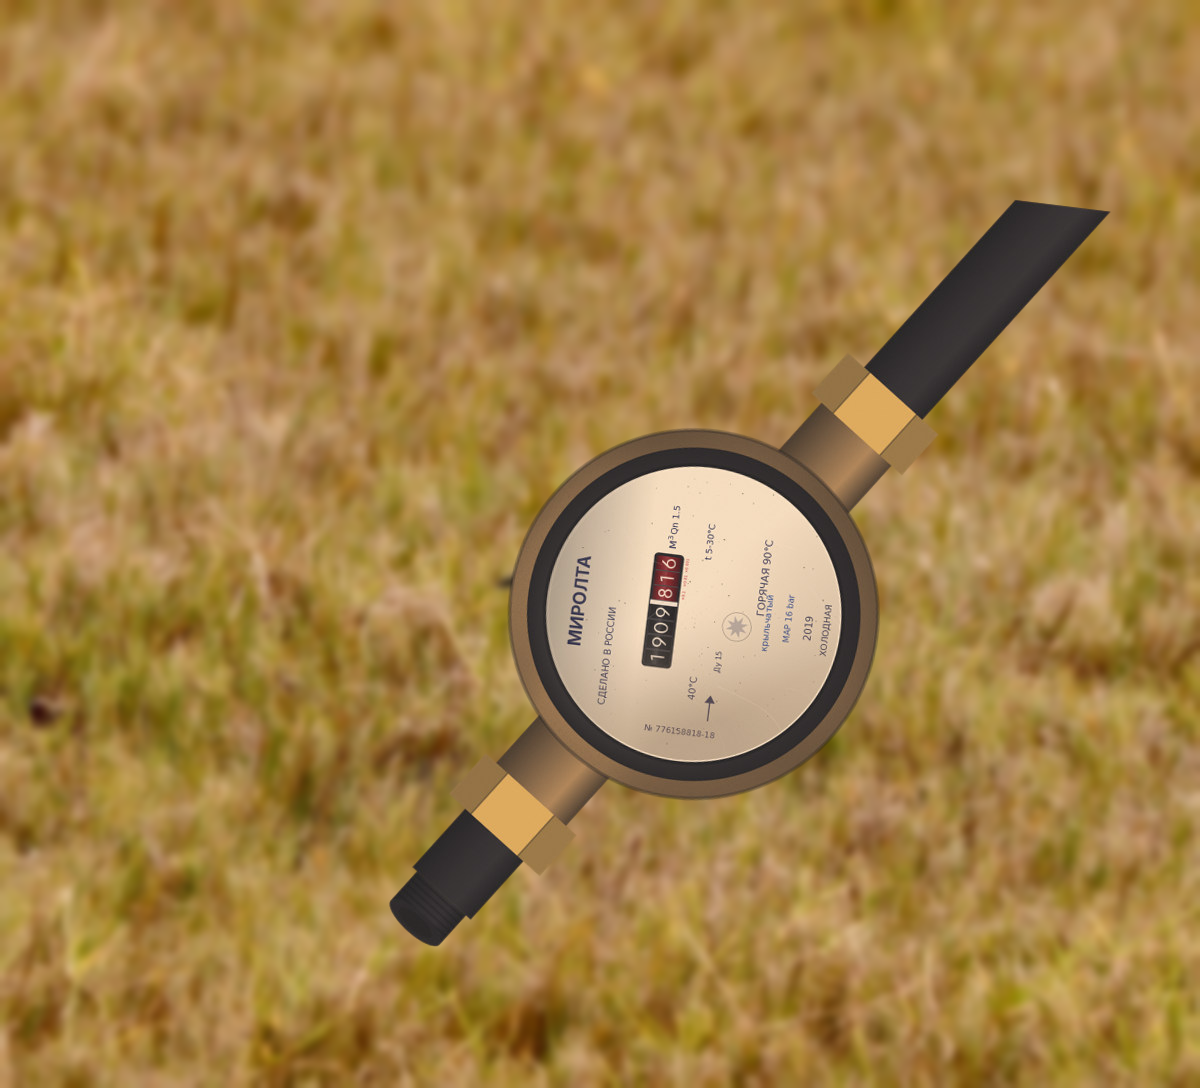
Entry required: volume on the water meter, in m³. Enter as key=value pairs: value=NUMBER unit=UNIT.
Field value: value=1909.816 unit=m³
